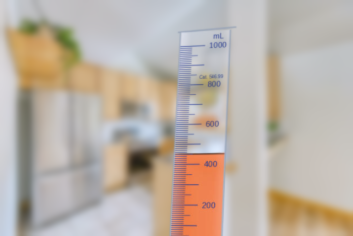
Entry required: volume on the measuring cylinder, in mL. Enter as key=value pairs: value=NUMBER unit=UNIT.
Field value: value=450 unit=mL
